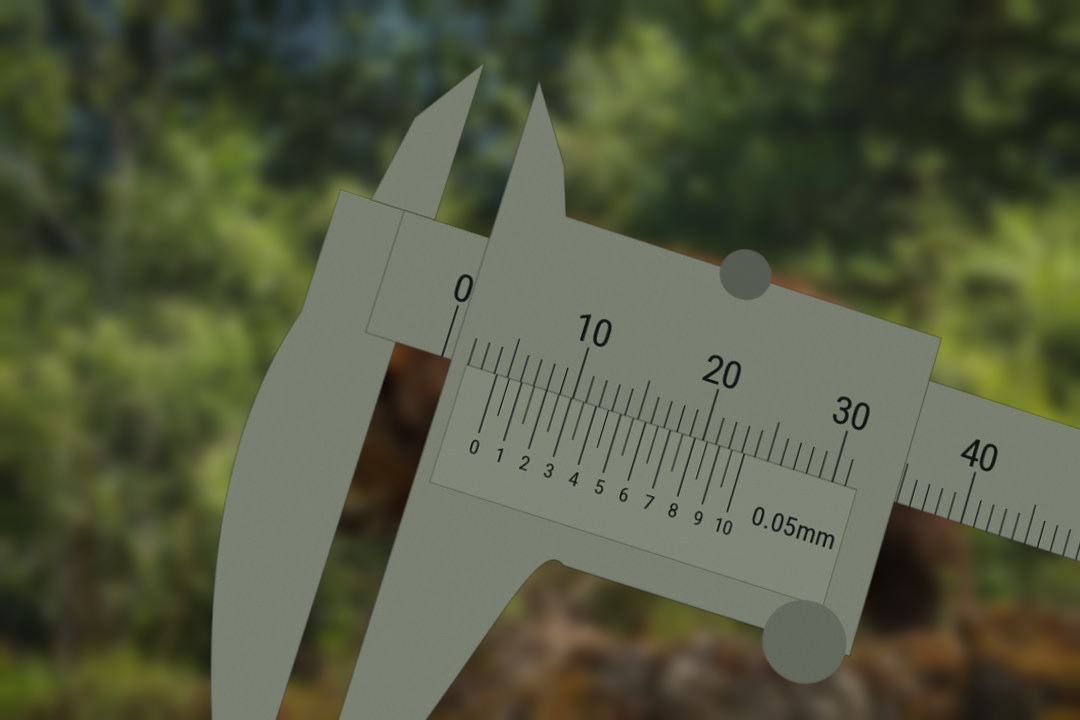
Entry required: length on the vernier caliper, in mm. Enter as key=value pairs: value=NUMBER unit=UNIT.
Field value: value=4.2 unit=mm
